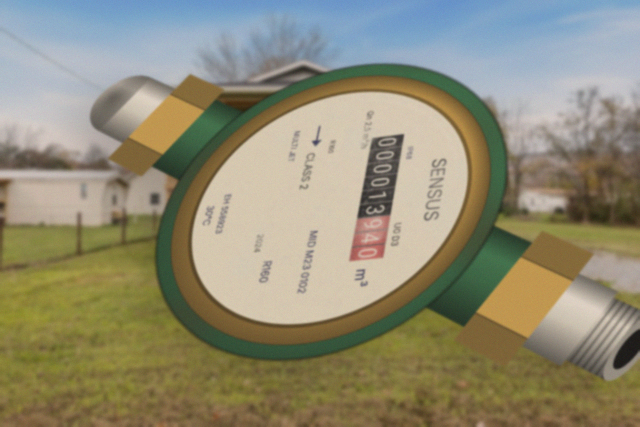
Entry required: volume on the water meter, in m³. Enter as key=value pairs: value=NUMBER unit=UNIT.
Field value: value=13.940 unit=m³
